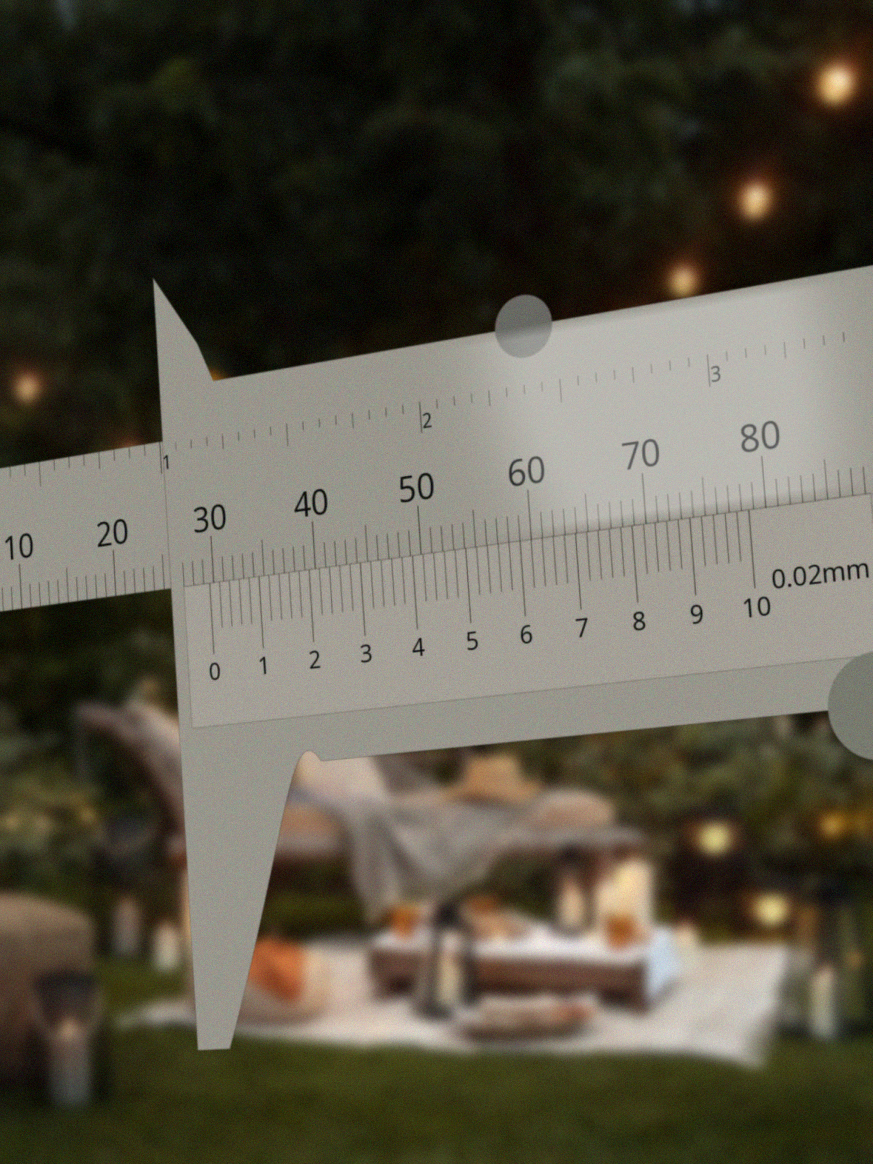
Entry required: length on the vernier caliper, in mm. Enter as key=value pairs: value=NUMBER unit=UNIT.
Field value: value=29.6 unit=mm
